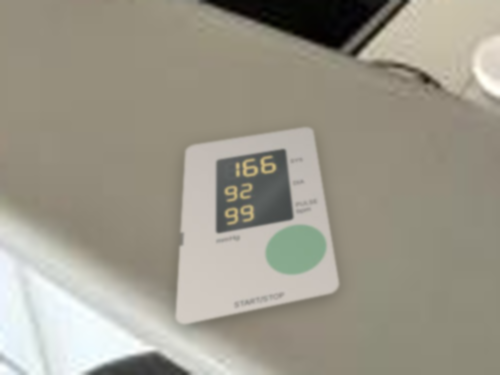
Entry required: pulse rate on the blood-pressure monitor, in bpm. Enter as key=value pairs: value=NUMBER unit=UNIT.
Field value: value=99 unit=bpm
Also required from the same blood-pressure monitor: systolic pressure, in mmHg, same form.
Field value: value=166 unit=mmHg
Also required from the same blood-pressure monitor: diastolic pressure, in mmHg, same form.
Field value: value=92 unit=mmHg
